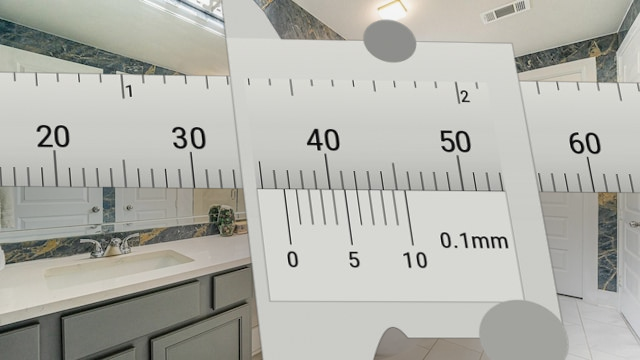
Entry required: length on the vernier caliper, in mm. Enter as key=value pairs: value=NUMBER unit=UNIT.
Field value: value=36.6 unit=mm
